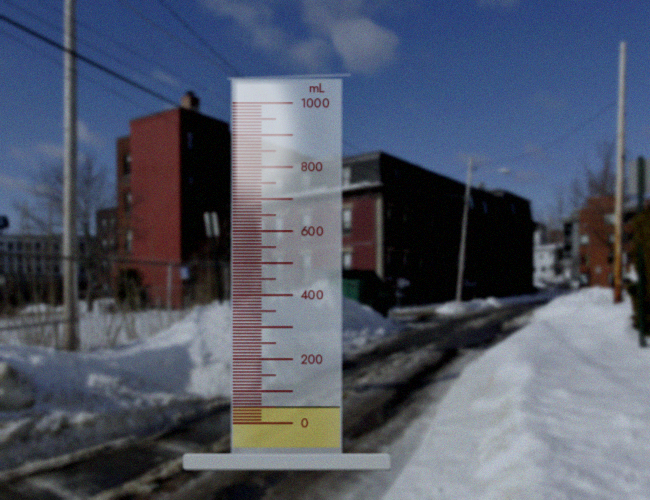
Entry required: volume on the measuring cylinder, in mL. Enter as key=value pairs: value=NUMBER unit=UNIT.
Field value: value=50 unit=mL
